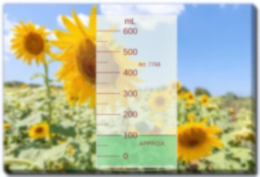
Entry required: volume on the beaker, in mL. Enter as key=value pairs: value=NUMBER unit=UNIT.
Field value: value=100 unit=mL
